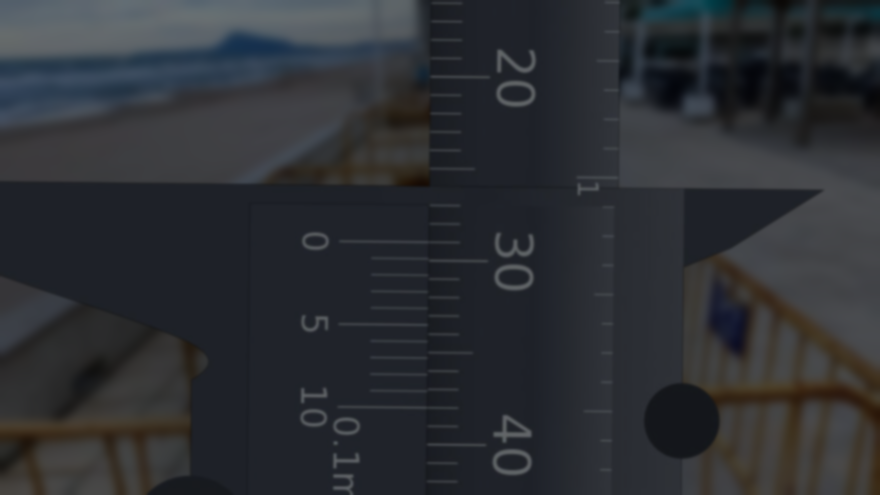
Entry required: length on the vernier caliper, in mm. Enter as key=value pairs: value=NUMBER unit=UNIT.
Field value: value=29.0 unit=mm
